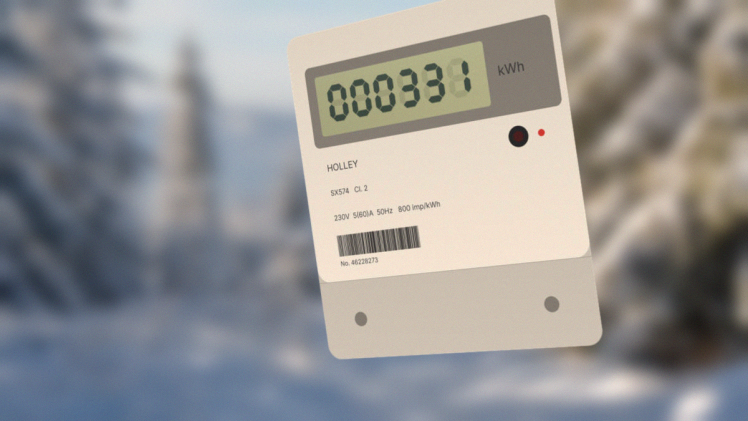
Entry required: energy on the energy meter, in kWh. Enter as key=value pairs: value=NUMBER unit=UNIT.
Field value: value=331 unit=kWh
